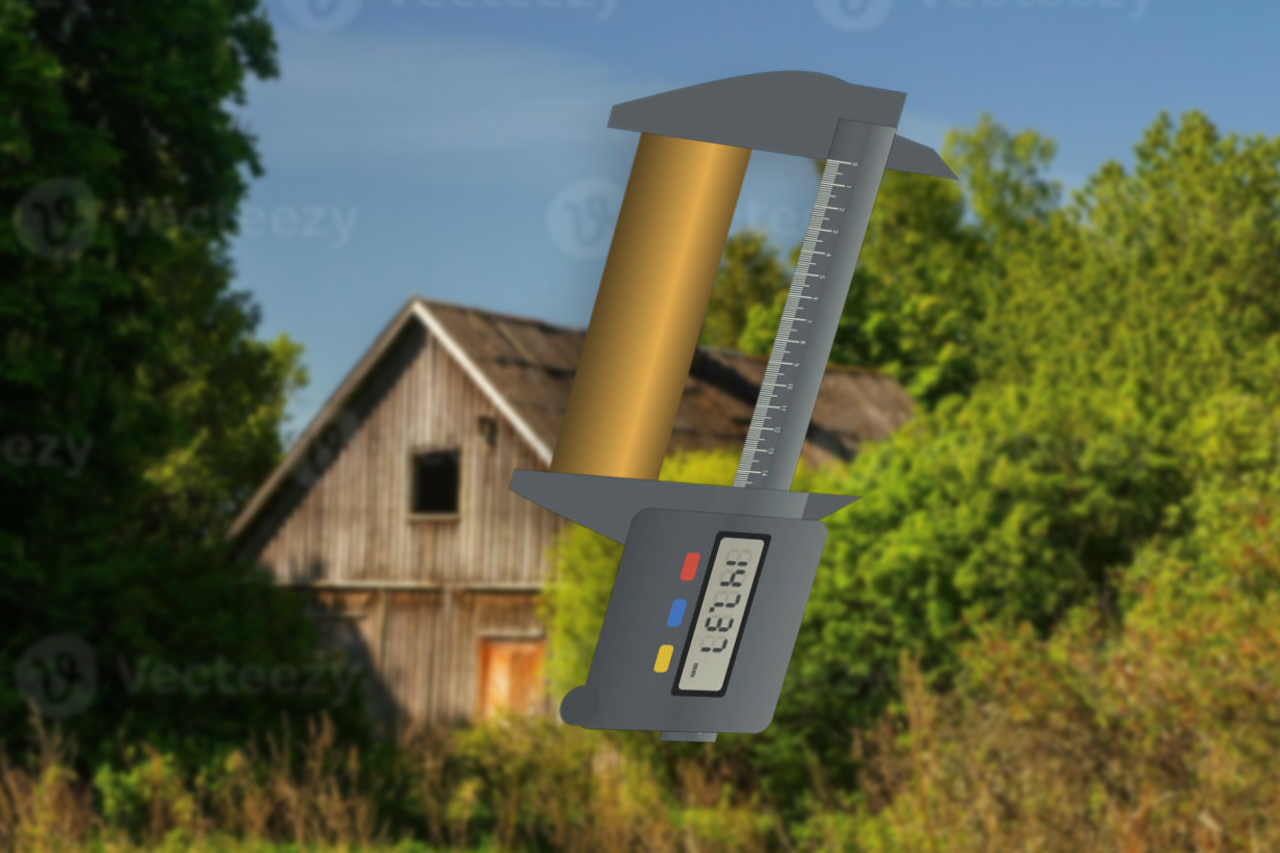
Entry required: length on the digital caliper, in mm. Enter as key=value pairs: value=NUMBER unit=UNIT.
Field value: value=147.37 unit=mm
